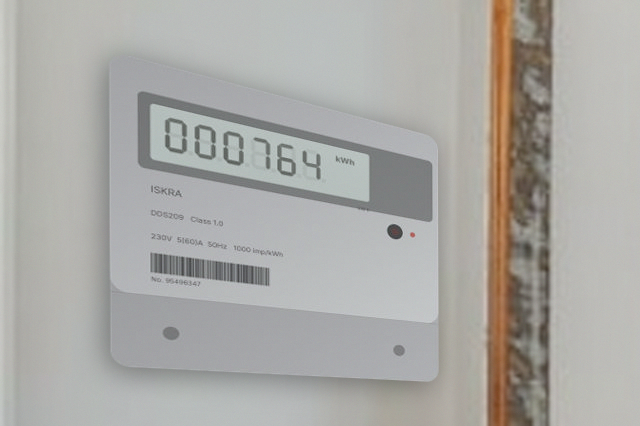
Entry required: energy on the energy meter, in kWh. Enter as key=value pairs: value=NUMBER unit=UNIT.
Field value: value=764 unit=kWh
